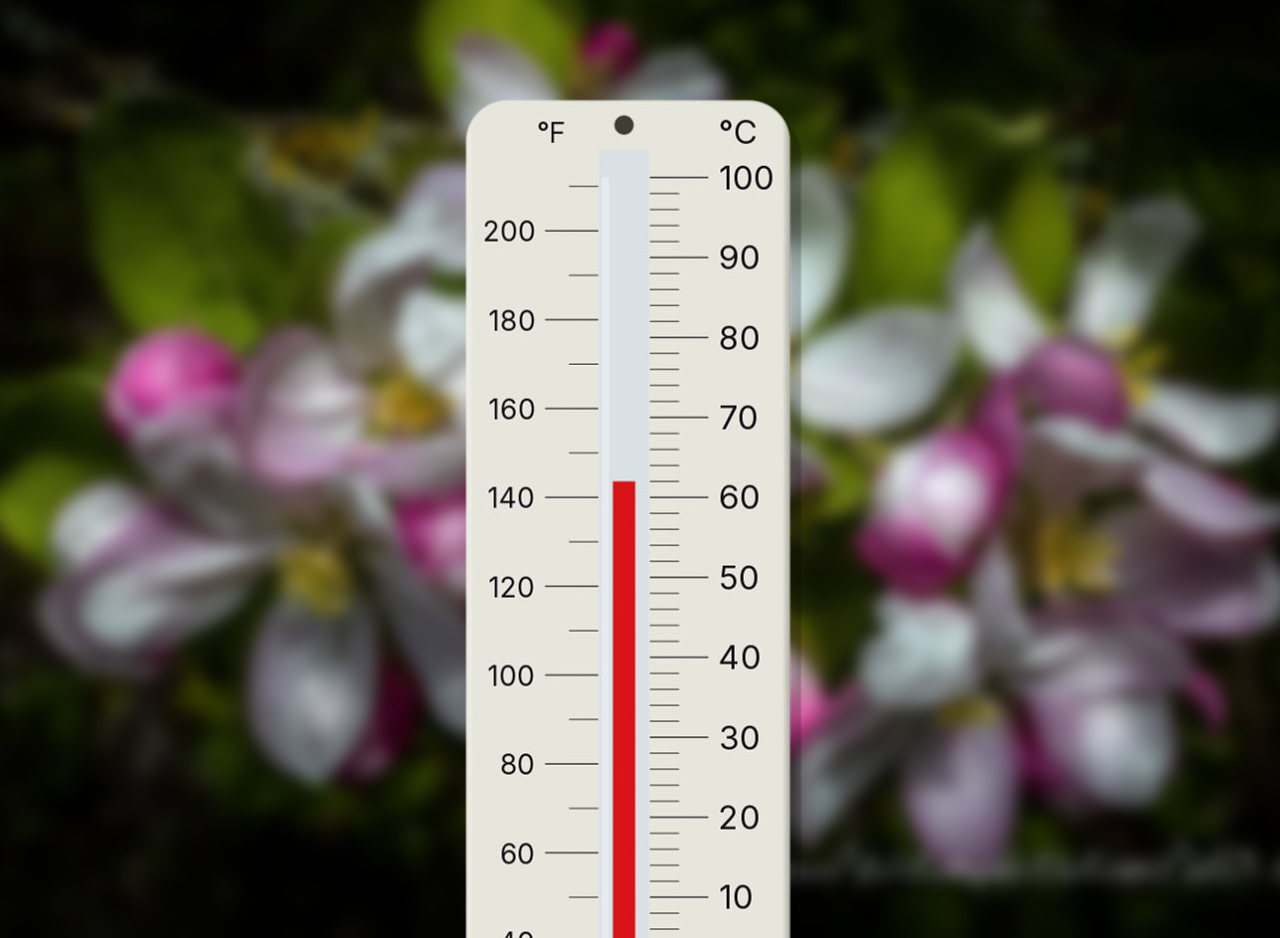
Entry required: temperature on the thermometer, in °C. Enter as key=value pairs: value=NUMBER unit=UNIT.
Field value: value=62 unit=°C
